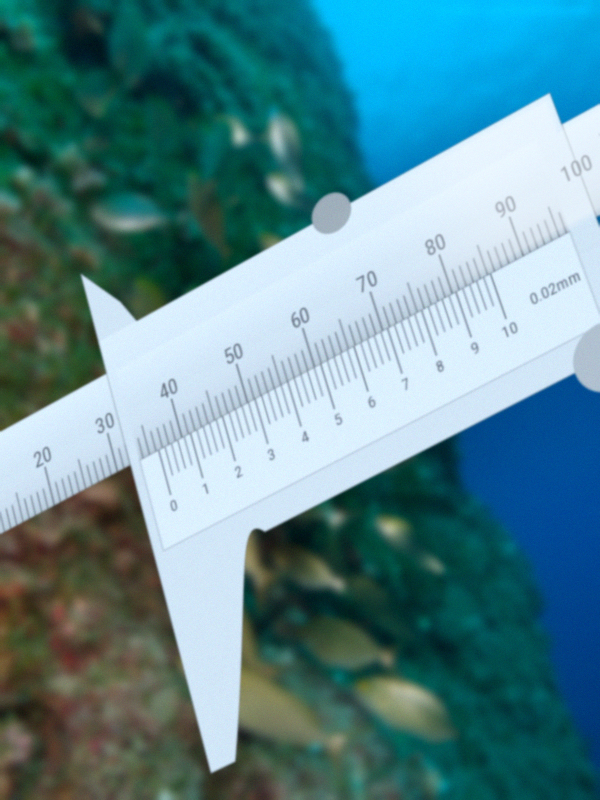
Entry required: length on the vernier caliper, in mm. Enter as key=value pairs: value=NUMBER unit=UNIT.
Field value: value=36.4 unit=mm
